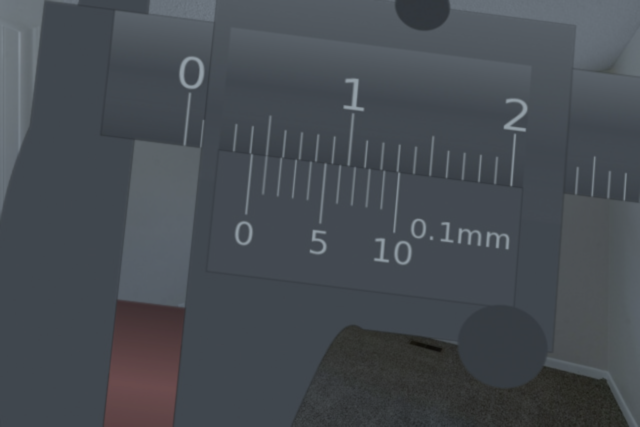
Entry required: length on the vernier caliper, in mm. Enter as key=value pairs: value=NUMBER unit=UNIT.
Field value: value=4.1 unit=mm
